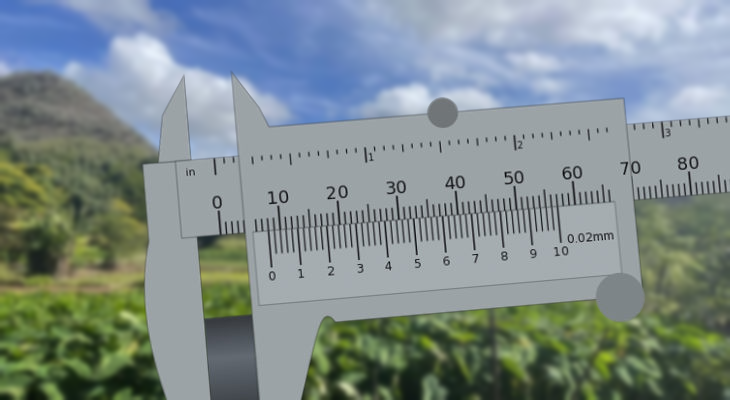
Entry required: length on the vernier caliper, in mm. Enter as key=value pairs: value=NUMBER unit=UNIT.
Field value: value=8.0 unit=mm
